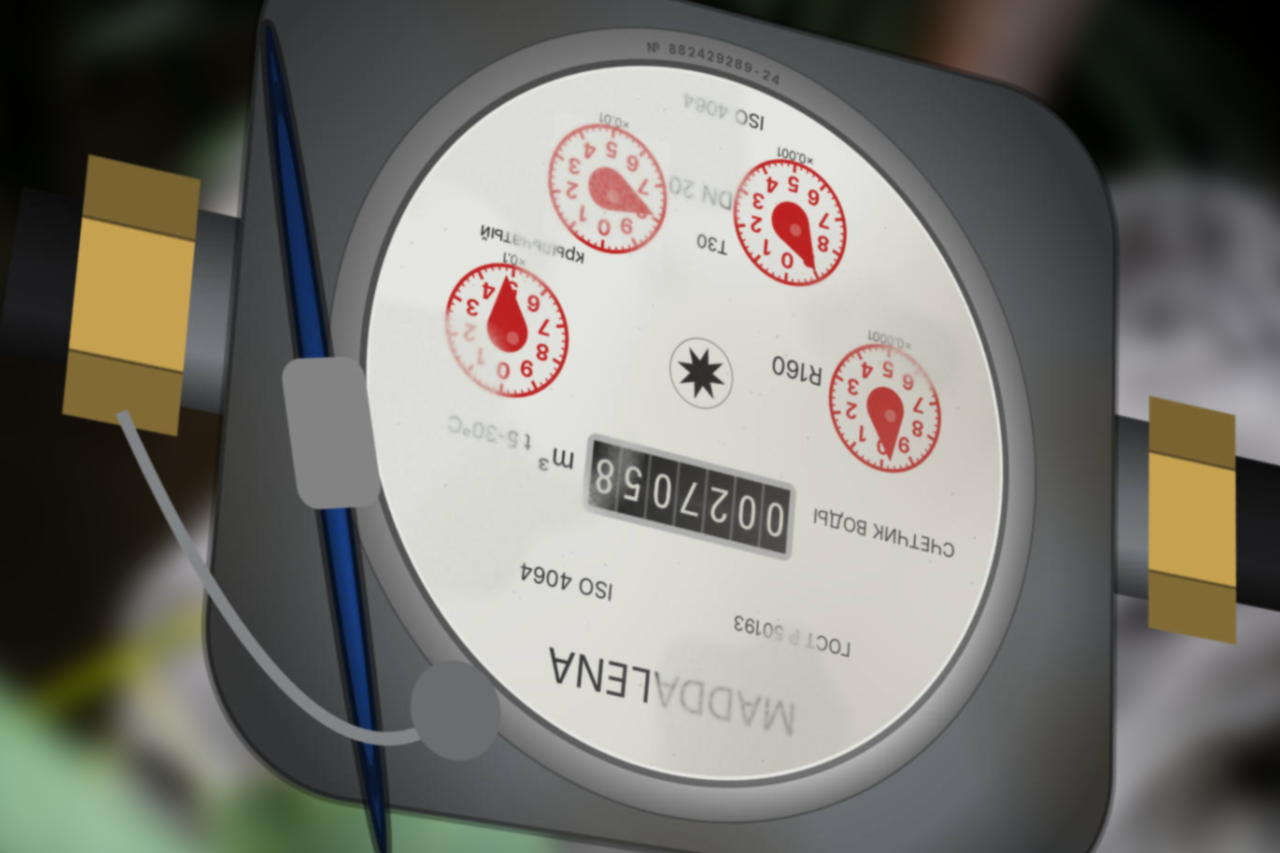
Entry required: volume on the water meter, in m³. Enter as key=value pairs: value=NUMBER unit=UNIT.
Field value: value=27058.4789 unit=m³
